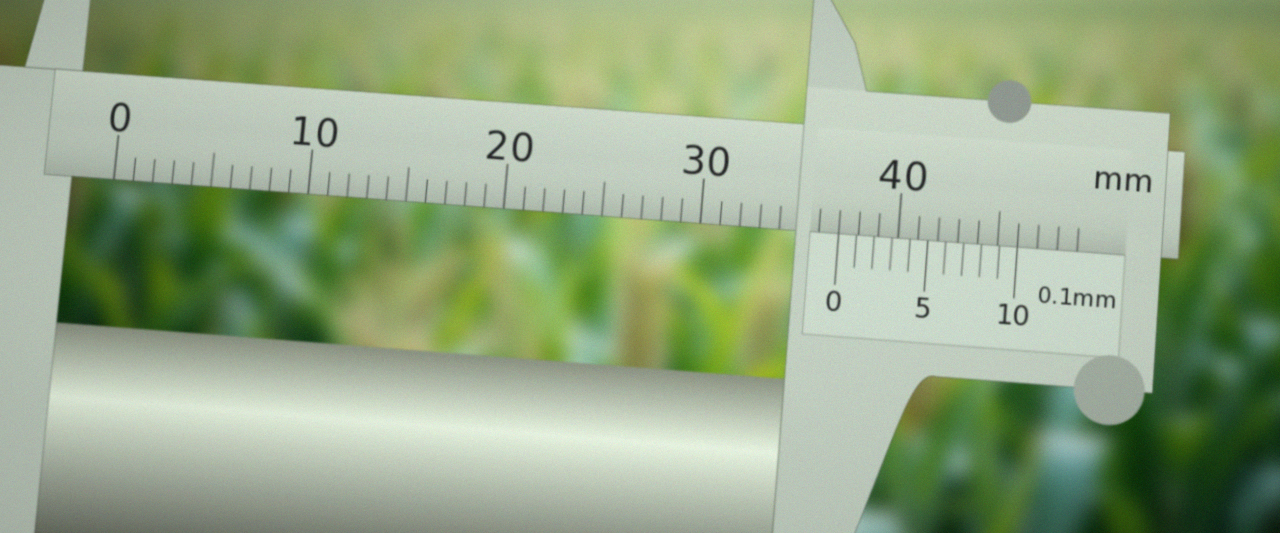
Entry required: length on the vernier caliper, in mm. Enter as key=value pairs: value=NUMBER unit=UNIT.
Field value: value=37.0 unit=mm
